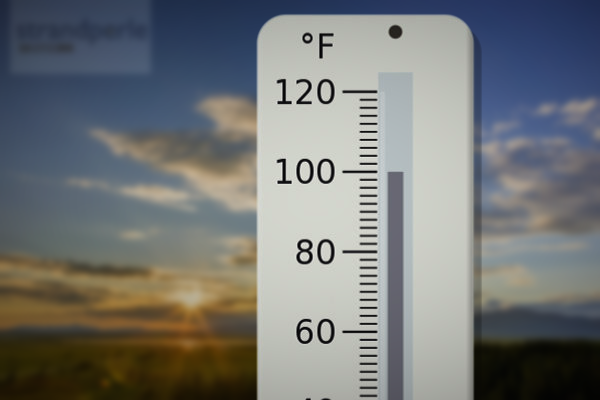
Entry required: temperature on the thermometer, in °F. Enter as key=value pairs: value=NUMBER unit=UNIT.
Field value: value=100 unit=°F
